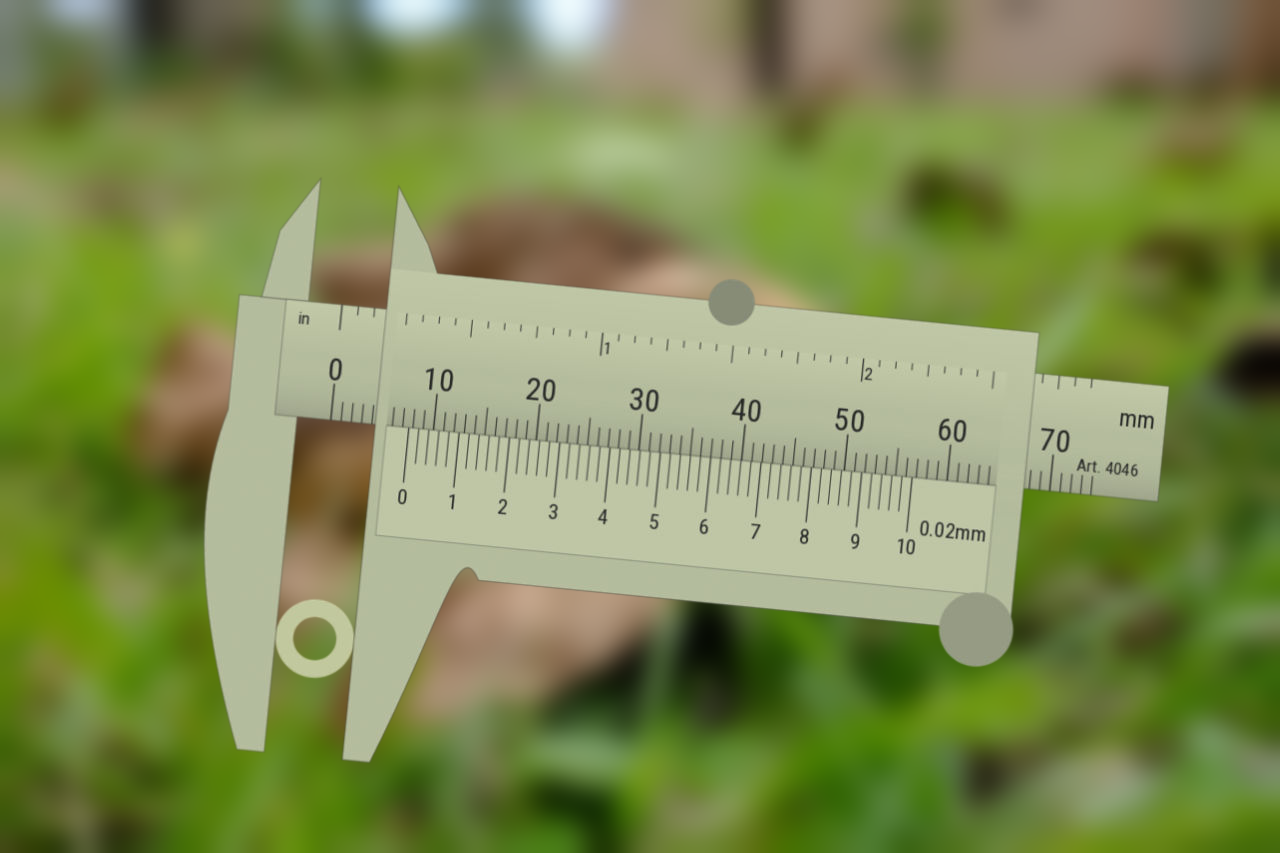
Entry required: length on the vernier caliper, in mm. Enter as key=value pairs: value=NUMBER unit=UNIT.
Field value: value=7.6 unit=mm
